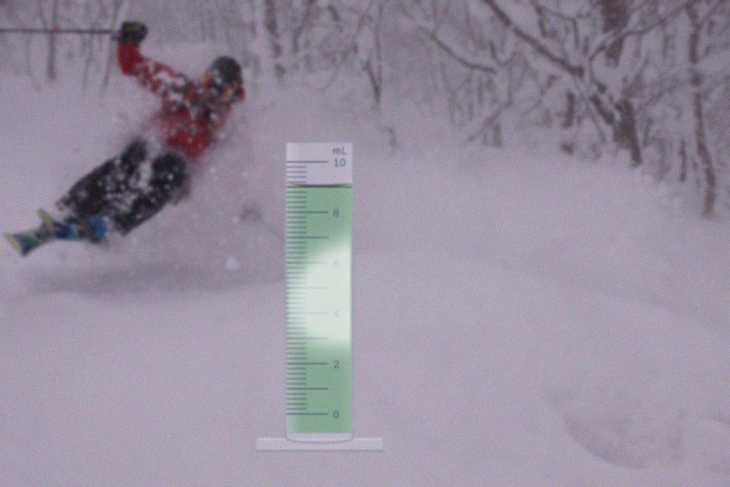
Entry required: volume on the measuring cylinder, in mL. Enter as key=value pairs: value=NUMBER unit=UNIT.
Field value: value=9 unit=mL
